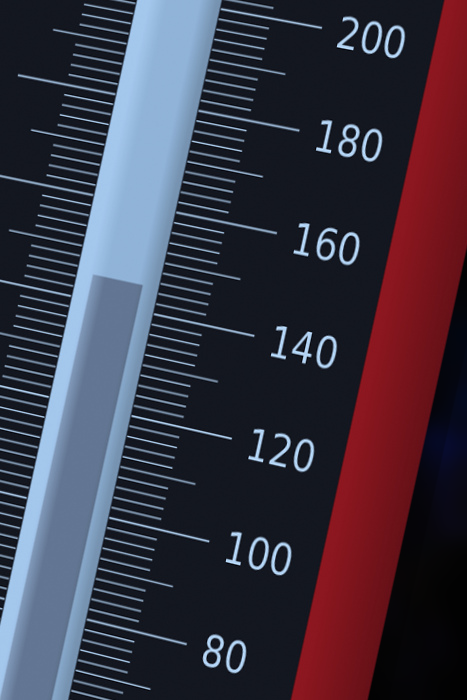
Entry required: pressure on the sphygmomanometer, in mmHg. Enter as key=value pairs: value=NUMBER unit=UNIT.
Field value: value=145 unit=mmHg
